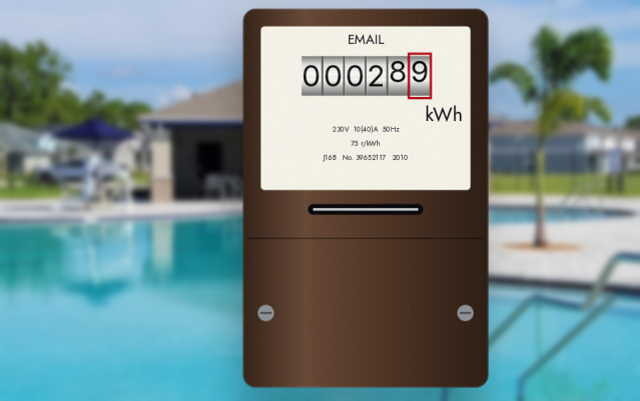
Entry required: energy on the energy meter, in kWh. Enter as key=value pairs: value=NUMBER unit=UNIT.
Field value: value=28.9 unit=kWh
